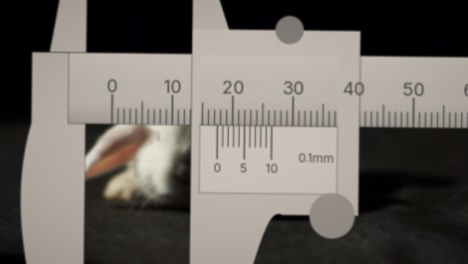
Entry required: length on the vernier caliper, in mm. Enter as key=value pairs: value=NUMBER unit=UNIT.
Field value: value=17.5 unit=mm
